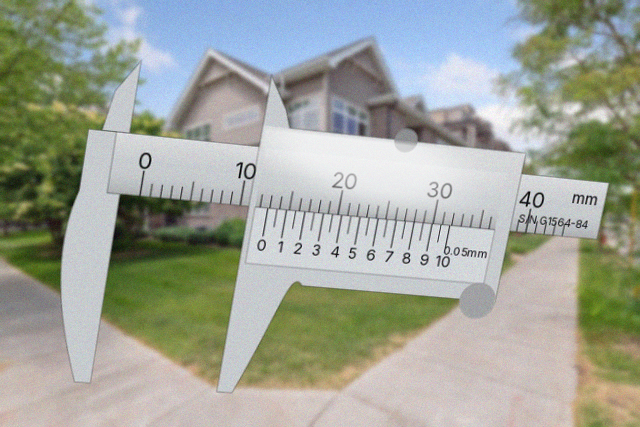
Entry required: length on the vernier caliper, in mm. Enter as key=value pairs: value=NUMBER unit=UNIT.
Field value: value=12.8 unit=mm
